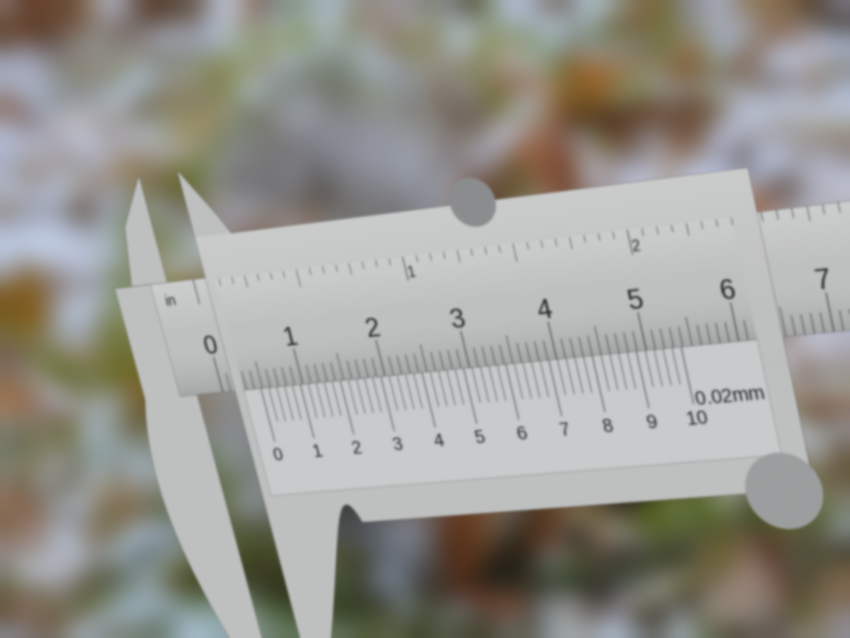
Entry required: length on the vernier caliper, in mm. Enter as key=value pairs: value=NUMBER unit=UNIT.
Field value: value=4.8 unit=mm
